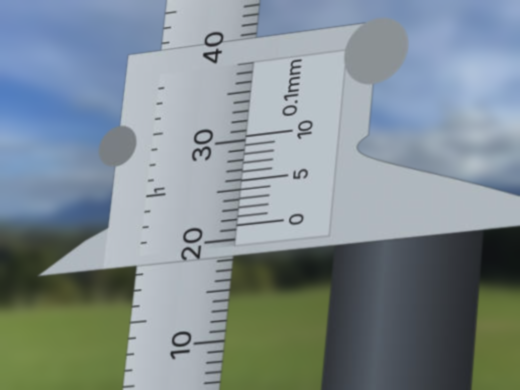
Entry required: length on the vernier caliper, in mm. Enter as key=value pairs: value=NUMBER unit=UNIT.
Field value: value=21.4 unit=mm
